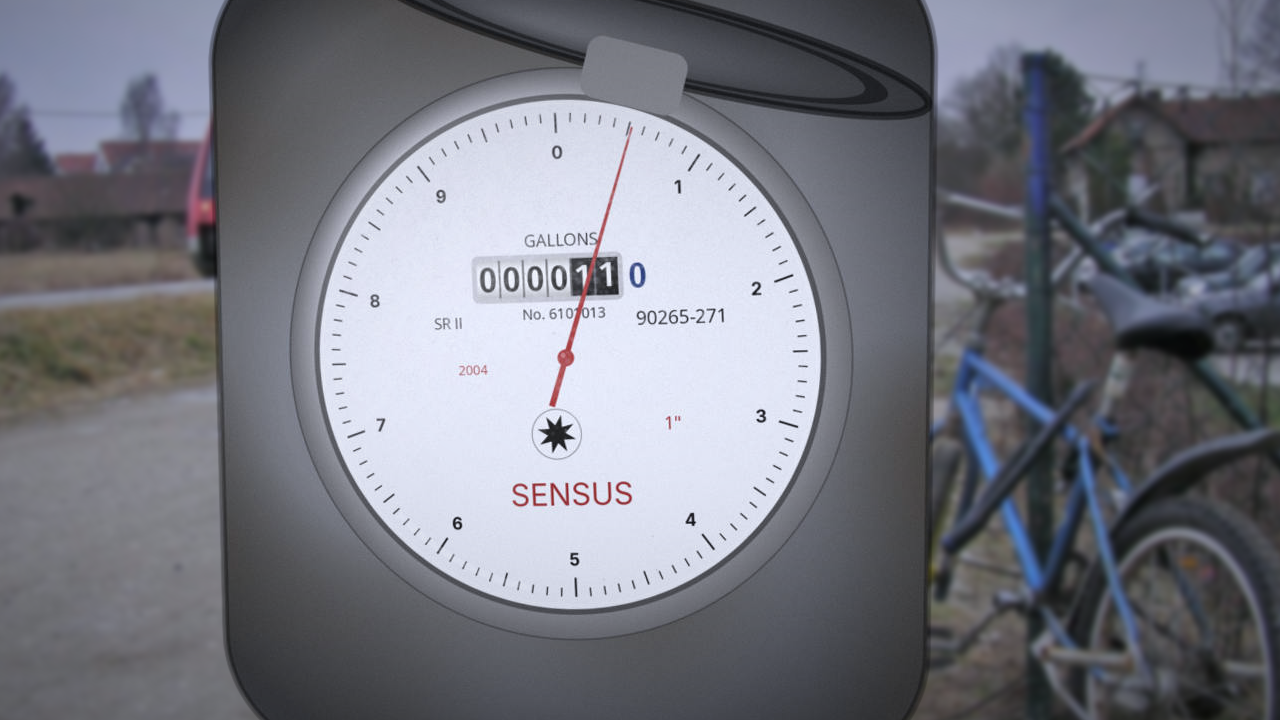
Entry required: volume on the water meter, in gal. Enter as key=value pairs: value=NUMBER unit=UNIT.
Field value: value=110.5 unit=gal
